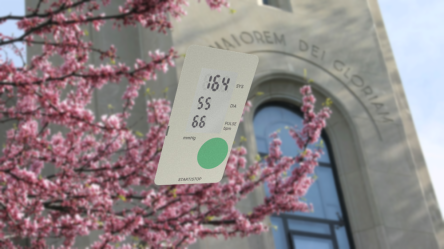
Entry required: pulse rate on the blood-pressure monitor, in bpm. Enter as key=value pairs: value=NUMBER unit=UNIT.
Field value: value=66 unit=bpm
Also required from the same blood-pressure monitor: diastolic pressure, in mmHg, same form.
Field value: value=55 unit=mmHg
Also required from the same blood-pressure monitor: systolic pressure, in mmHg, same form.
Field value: value=164 unit=mmHg
